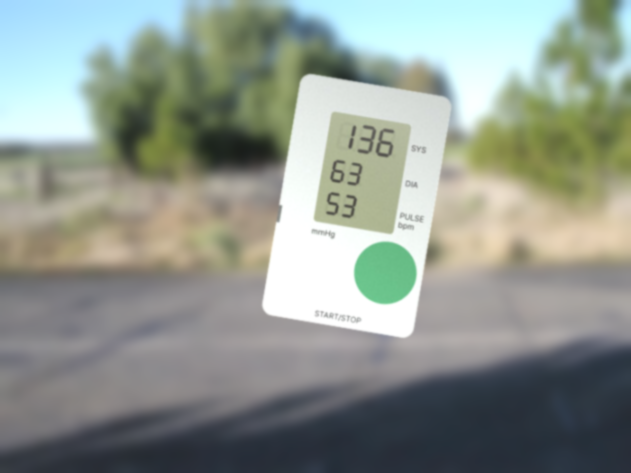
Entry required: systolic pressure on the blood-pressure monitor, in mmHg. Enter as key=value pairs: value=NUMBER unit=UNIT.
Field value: value=136 unit=mmHg
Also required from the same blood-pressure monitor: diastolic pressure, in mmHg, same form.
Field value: value=63 unit=mmHg
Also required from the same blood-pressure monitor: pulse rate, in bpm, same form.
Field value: value=53 unit=bpm
